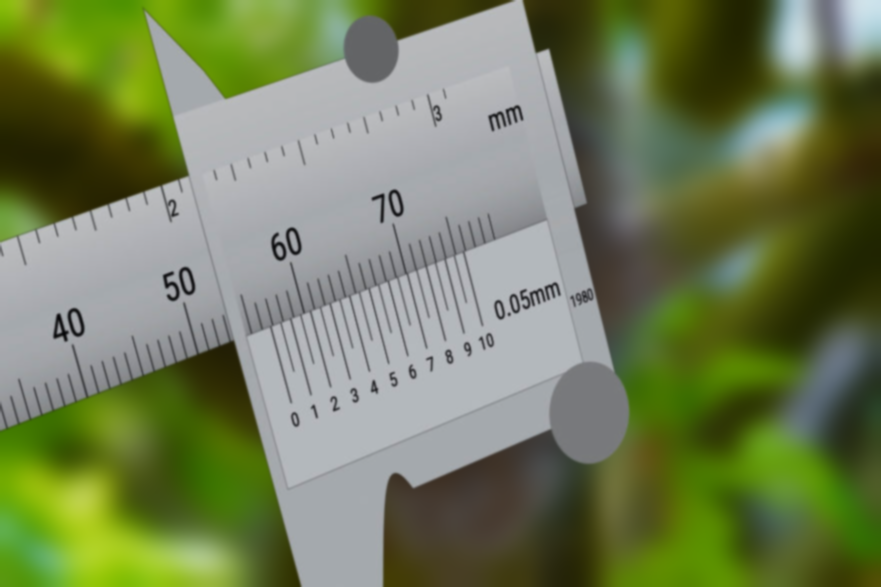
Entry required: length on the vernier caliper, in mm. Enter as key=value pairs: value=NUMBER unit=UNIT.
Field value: value=56.8 unit=mm
